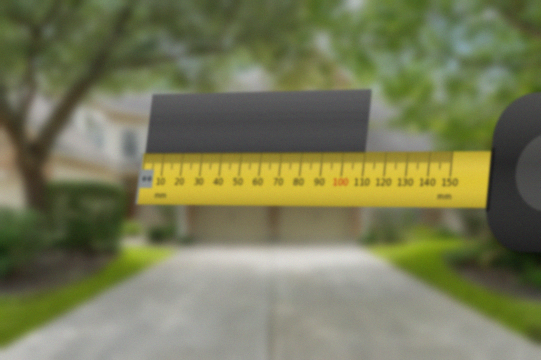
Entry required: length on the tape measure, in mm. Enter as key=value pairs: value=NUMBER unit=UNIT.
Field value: value=110 unit=mm
